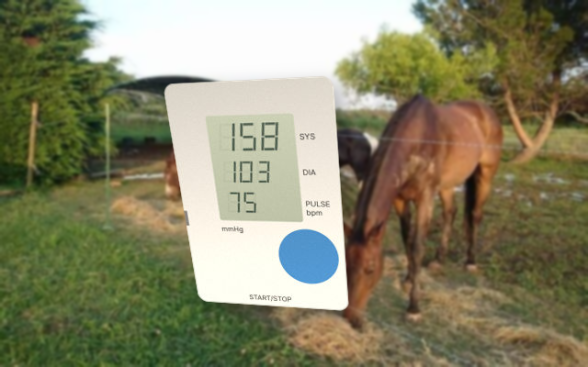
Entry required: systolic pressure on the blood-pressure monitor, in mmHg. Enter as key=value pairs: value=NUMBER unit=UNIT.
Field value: value=158 unit=mmHg
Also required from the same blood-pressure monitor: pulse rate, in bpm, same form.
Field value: value=75 unit=bpm
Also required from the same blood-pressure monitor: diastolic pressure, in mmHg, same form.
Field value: value=103 unit=mmHg
